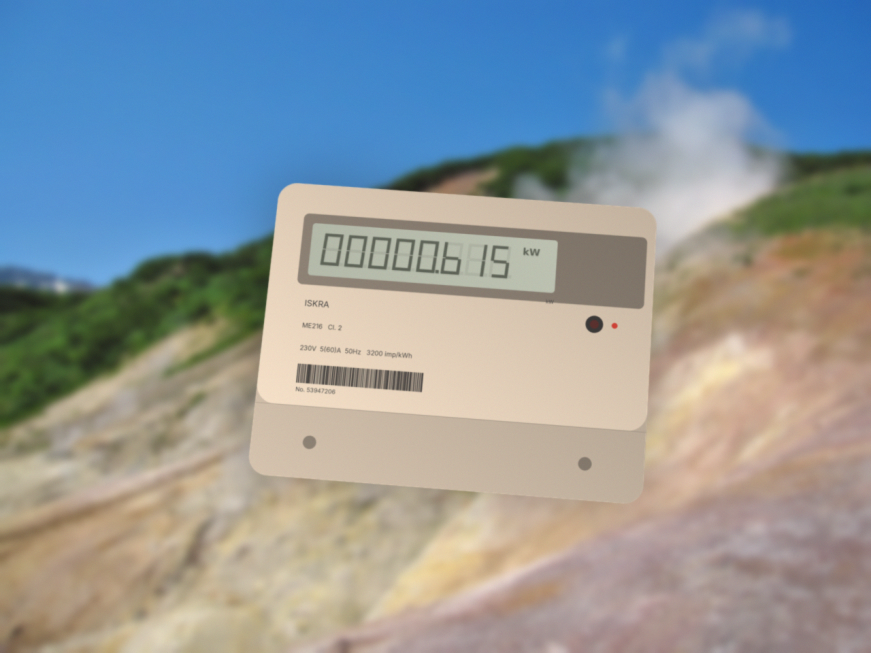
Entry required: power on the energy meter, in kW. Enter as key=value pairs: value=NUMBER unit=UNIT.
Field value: value=0.615 unit=kW
